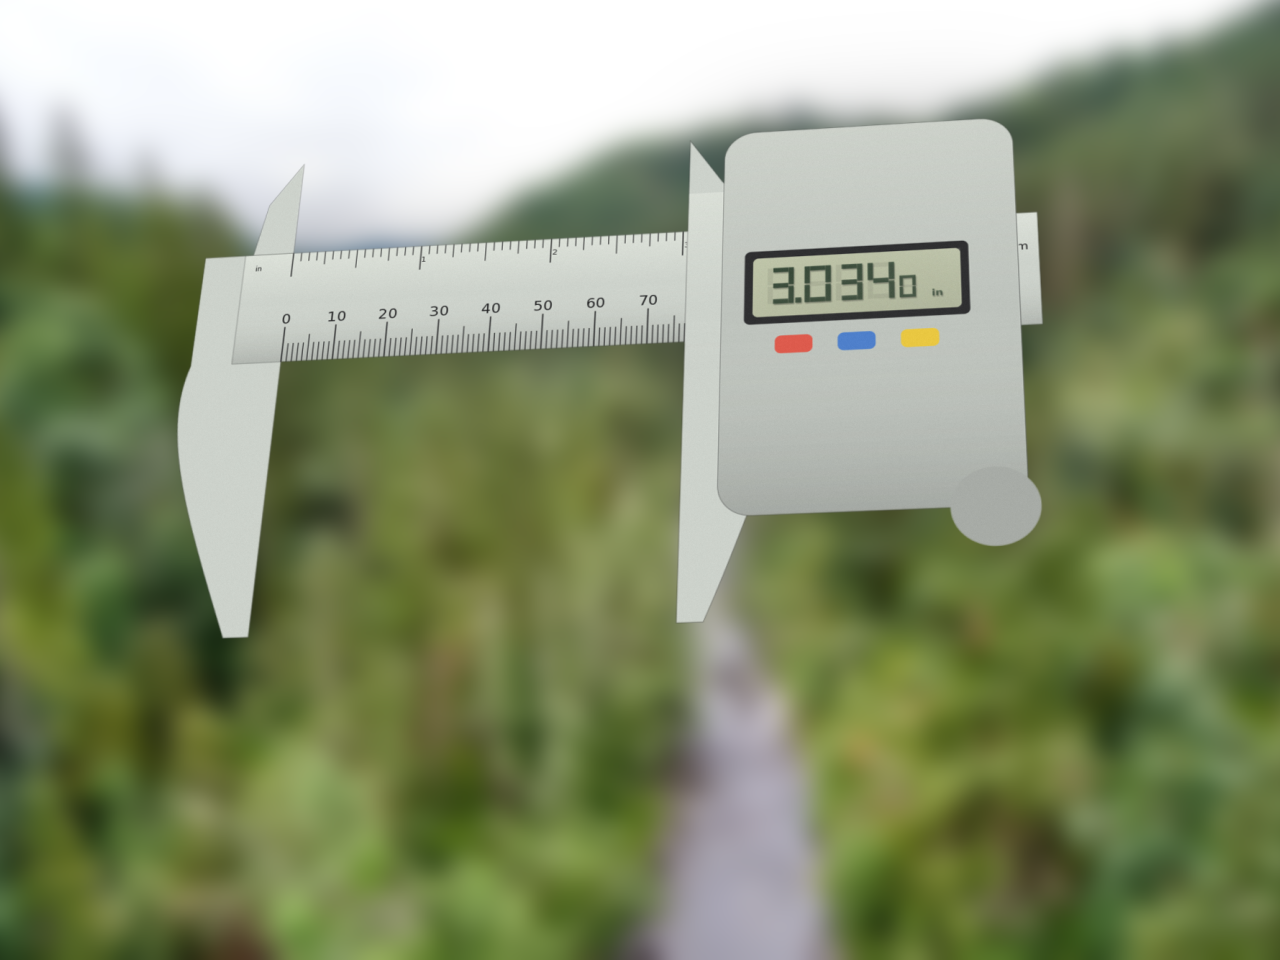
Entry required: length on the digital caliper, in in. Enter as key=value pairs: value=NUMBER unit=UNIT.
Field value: value=3.0340 unit=in
